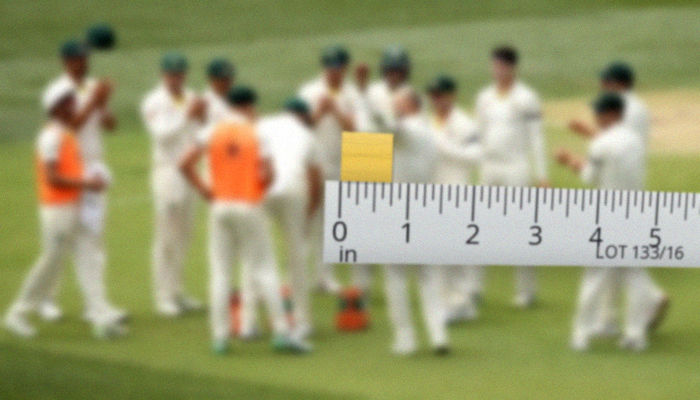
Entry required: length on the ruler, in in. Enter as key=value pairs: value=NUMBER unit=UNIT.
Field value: value=0.75 unit=in
